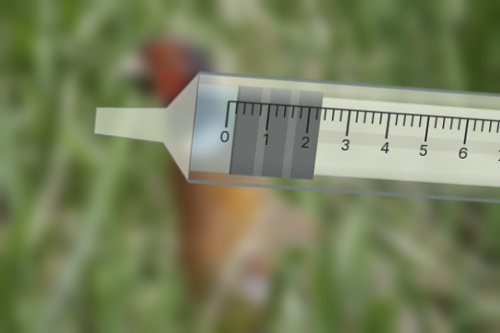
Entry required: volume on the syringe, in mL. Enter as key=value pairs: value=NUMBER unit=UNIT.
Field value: value=0.2 unit=mL
